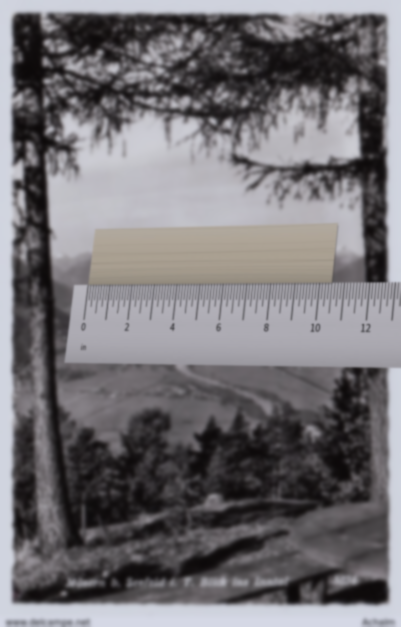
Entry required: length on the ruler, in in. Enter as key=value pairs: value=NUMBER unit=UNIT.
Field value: value=10.5 unit=in
